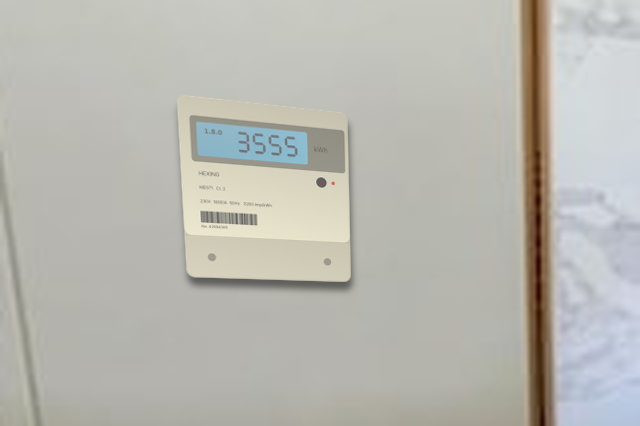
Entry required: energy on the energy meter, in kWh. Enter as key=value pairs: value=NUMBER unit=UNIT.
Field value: value=3555 unit=kWh
